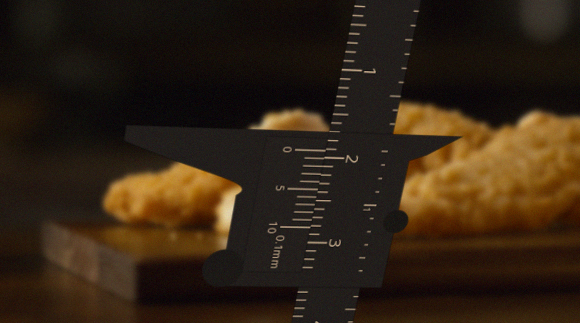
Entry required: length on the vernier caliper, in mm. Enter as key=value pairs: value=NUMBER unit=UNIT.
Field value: value=19.2 unit=mm
